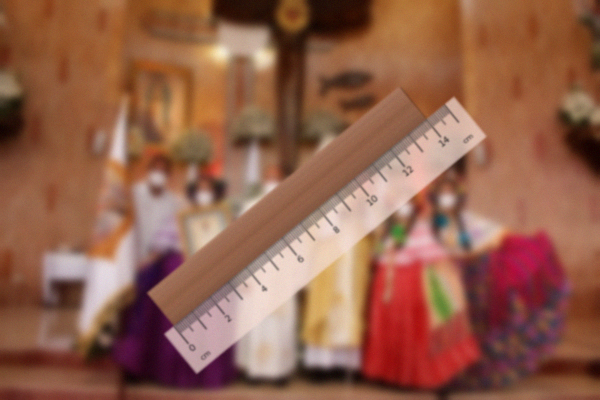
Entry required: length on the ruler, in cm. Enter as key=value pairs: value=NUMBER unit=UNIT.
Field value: value=14 unit=cm
